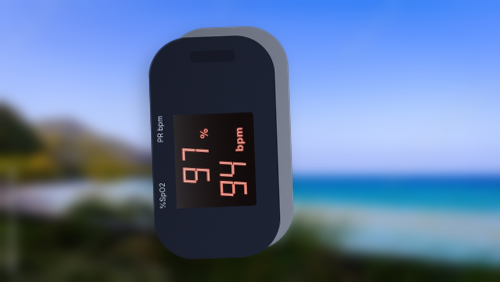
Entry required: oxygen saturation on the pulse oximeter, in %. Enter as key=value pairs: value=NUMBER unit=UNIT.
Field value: value=97 unit=%
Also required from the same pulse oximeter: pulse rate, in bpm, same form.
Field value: value=94 unit=bpm
